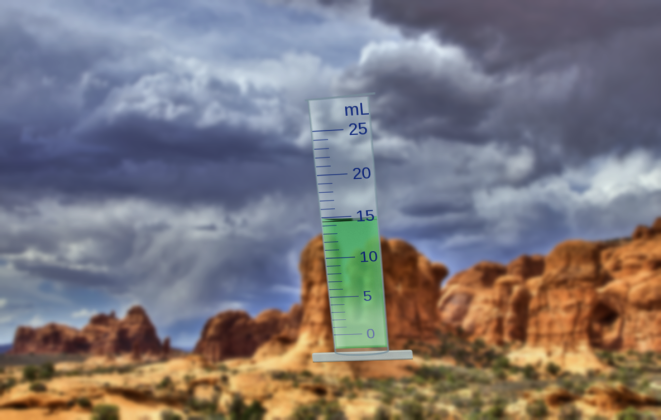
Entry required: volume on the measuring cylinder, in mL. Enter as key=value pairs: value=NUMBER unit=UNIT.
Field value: value=14.5 unit=mL
